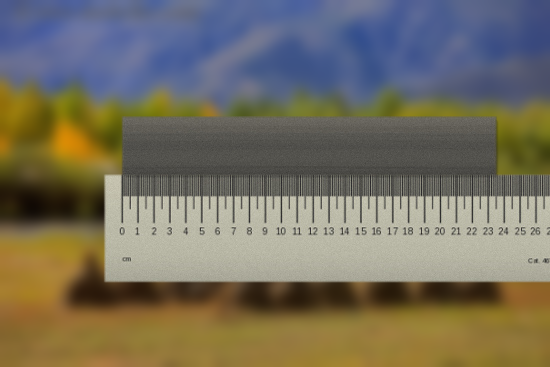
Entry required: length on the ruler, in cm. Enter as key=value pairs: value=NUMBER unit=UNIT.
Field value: value=23.5 unit=cm
